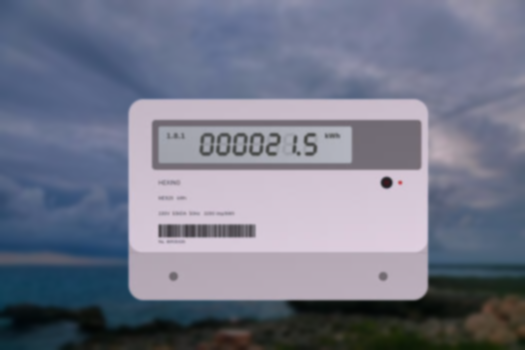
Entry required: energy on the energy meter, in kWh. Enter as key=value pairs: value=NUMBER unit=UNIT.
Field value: value=21.5 unit=kWh
